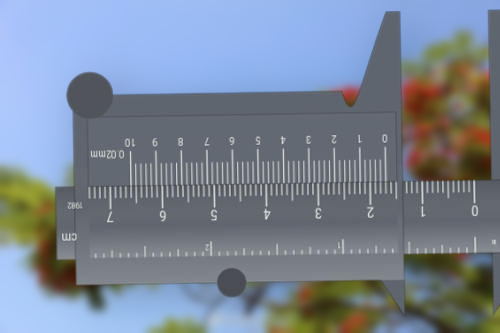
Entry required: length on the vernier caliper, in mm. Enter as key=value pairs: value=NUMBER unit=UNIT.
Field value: value=17.0 unit=mm
